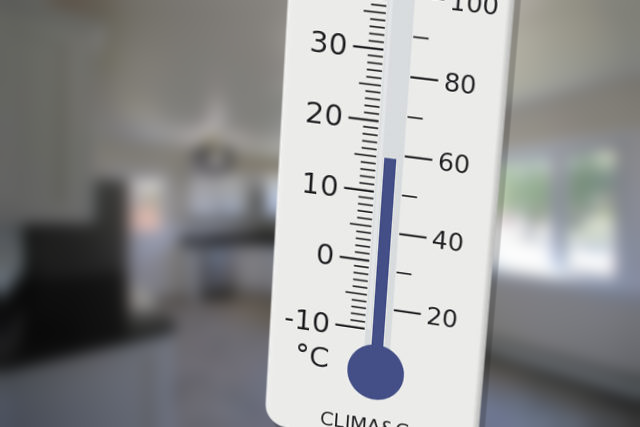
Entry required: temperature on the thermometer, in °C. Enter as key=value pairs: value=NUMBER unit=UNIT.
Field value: value=15 unit=°C
